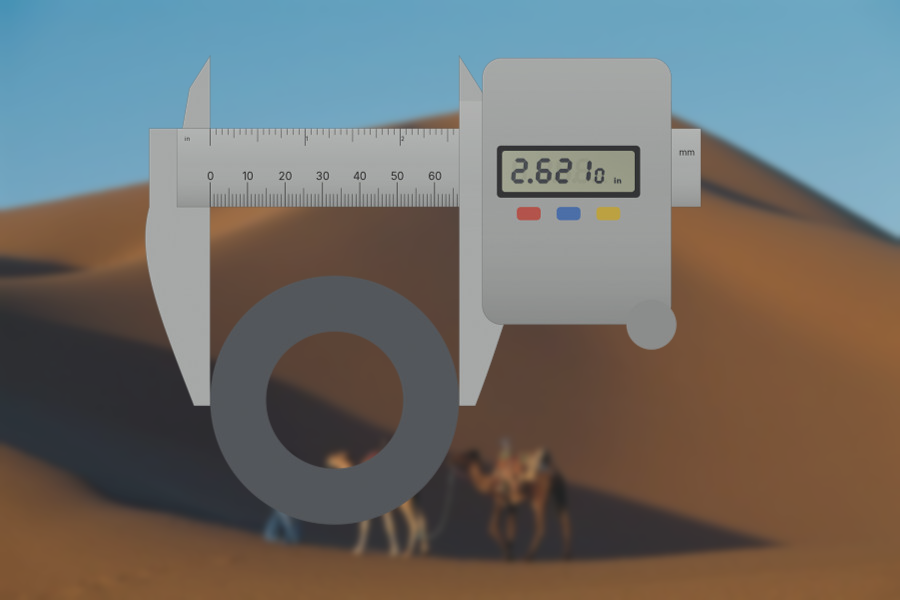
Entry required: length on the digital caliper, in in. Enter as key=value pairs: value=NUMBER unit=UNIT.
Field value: value=2.6210 unit=in
